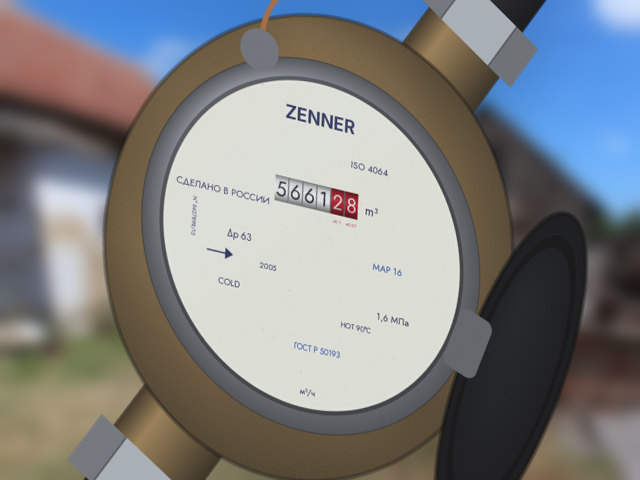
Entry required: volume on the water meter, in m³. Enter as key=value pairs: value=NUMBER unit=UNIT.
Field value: value=5661.28 unit=m³
